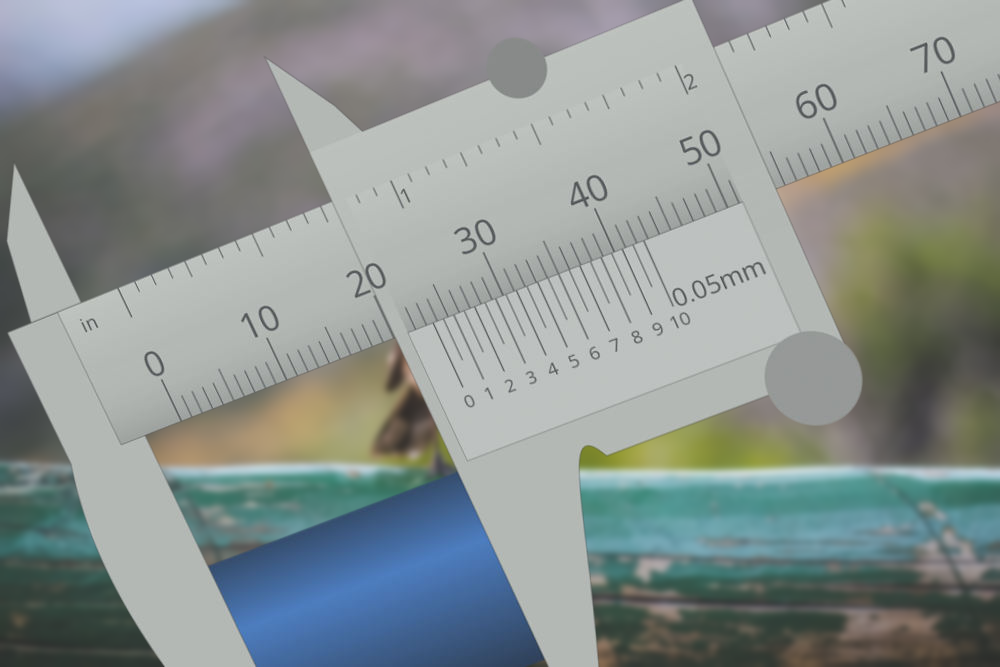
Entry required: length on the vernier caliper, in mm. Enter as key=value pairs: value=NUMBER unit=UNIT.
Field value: value=23.6 unit=mm
